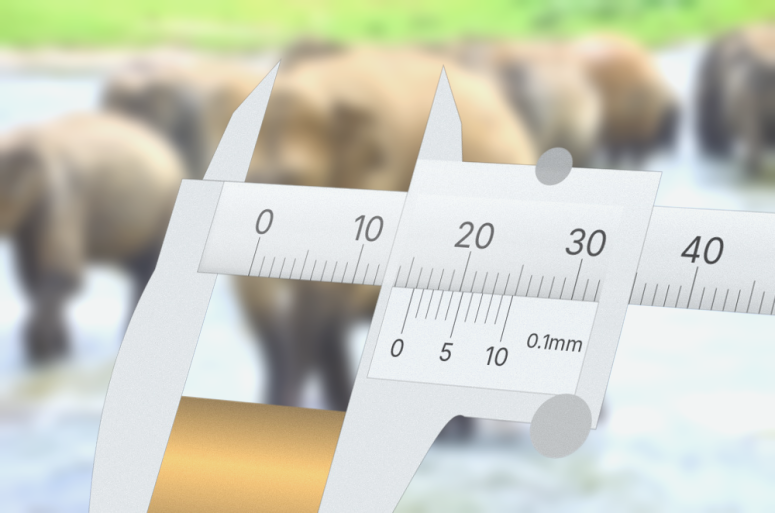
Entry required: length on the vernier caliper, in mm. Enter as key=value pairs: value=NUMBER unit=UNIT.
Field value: value=15.8 unit=mm
